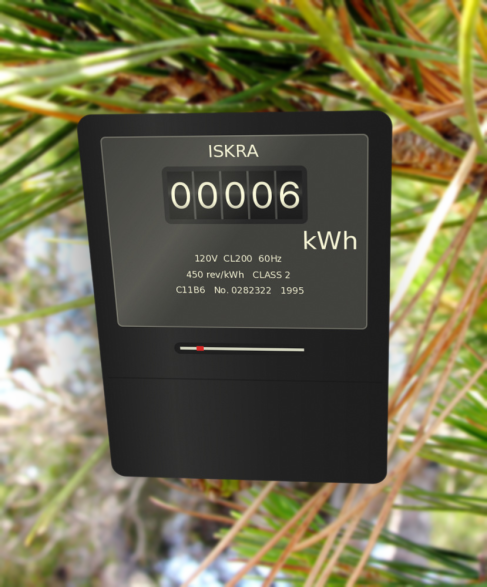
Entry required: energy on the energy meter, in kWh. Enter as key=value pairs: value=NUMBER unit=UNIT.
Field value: value=6 unit=kWh
